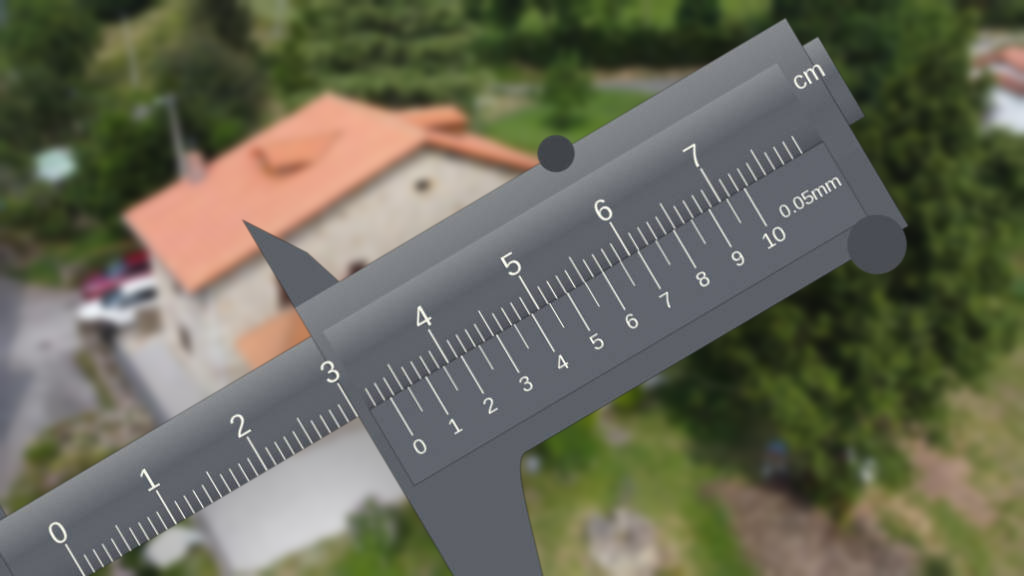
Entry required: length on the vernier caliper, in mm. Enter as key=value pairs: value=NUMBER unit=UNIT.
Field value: value=33.6 unit=mm
